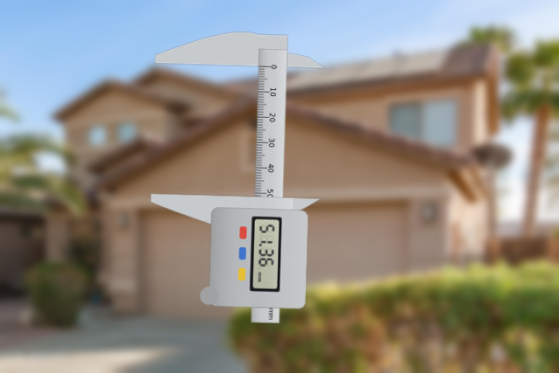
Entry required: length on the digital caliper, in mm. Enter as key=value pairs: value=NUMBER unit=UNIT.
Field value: value=51.36 unit=mm
